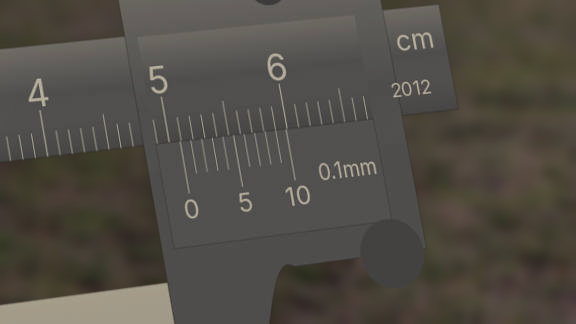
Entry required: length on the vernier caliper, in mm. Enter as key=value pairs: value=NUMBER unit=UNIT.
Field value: value=50.9 unit=mm
